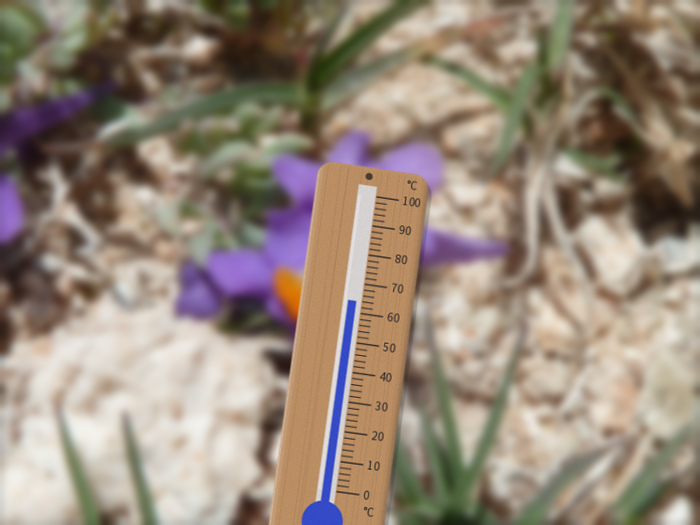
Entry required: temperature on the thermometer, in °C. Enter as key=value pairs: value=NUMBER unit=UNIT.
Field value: value=64 unit=°C
